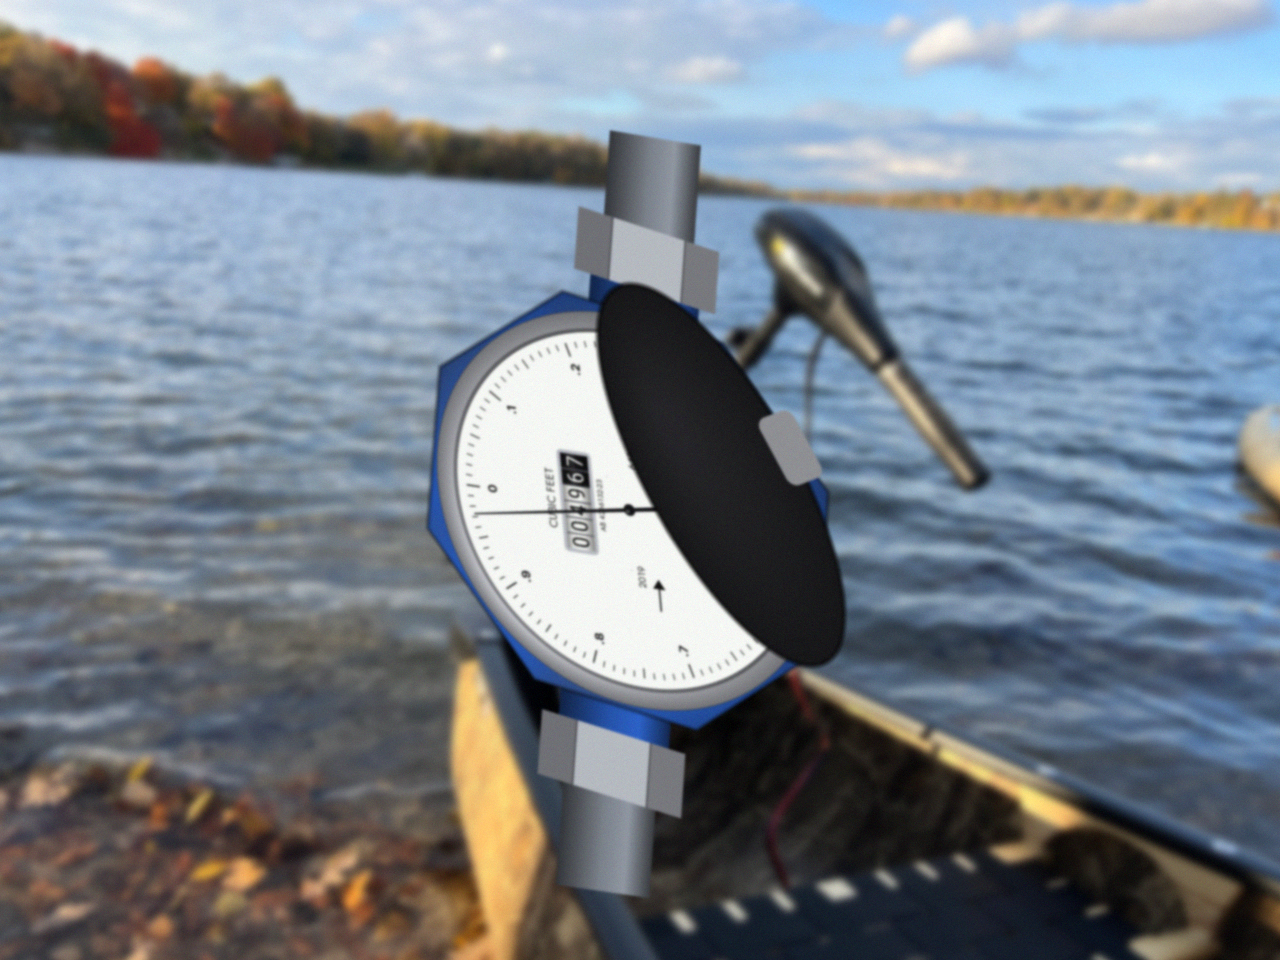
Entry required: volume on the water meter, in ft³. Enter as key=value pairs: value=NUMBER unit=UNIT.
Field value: value=4966.97 unit=ft³
